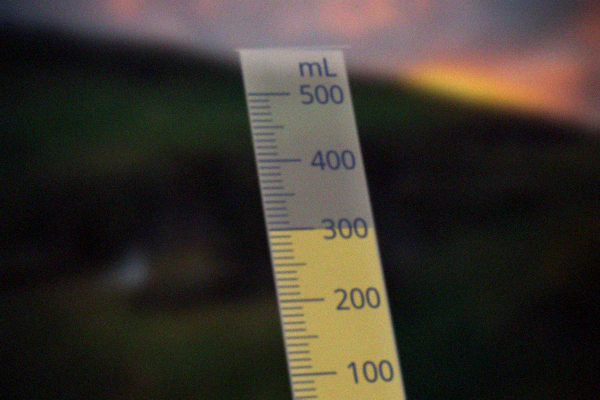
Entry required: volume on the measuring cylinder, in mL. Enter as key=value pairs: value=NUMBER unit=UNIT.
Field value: value=300 unit=mL
